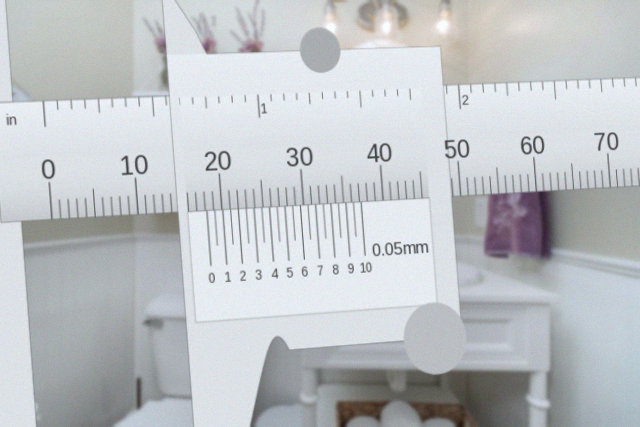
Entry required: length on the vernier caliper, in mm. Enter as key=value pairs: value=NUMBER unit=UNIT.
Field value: value=18.2 unit=mm
